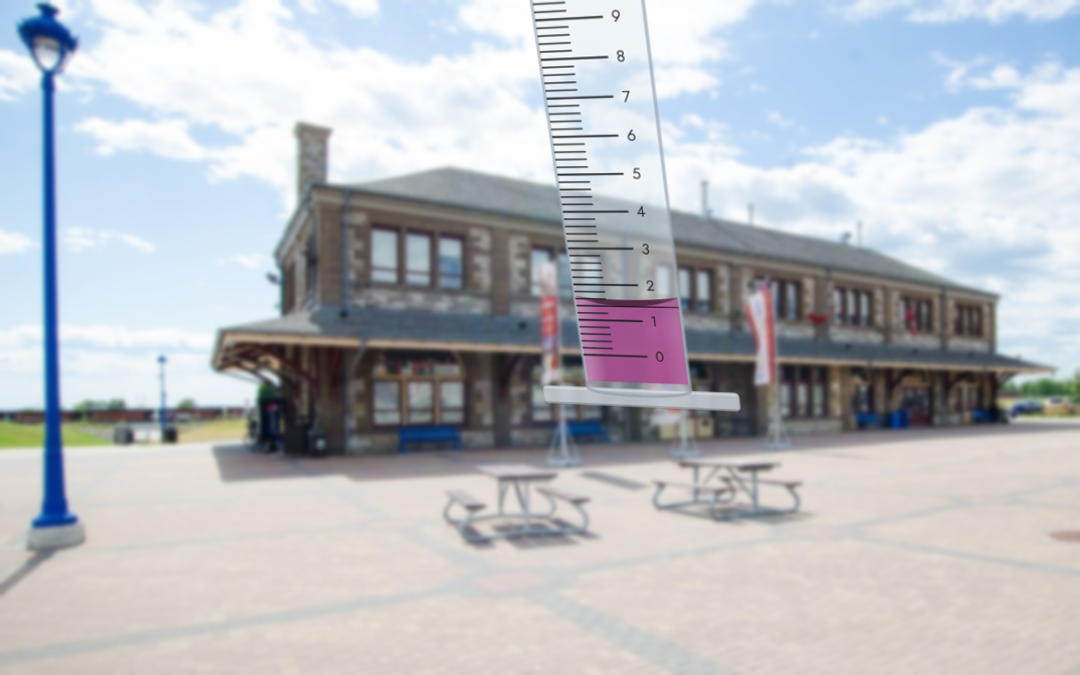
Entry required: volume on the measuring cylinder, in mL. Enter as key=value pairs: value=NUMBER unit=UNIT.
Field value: value=1.4 unit=mL
